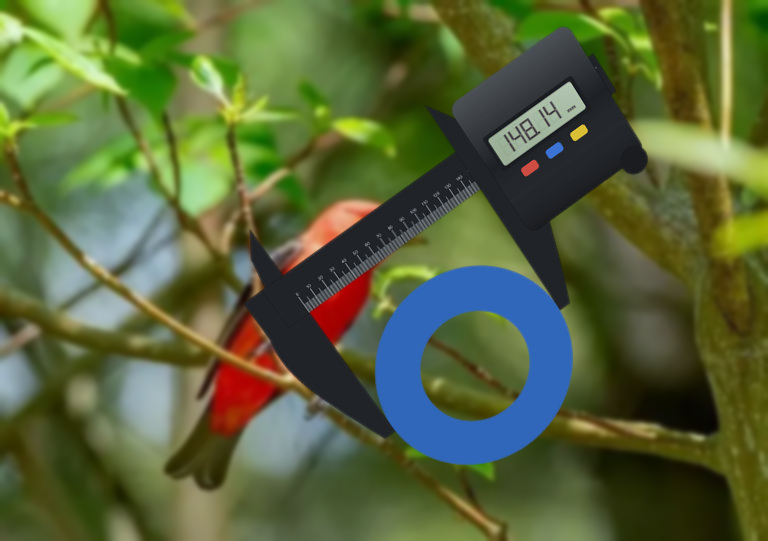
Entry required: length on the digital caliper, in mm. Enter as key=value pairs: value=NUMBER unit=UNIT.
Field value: value=148.14 unit=mm
